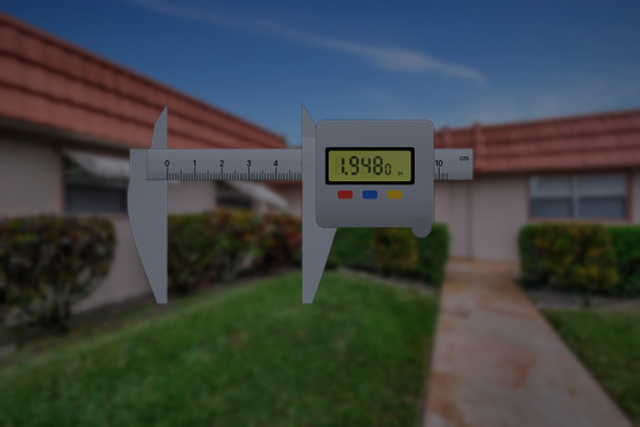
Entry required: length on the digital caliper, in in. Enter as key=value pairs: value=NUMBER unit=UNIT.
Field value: value=1.9480 unit=in
